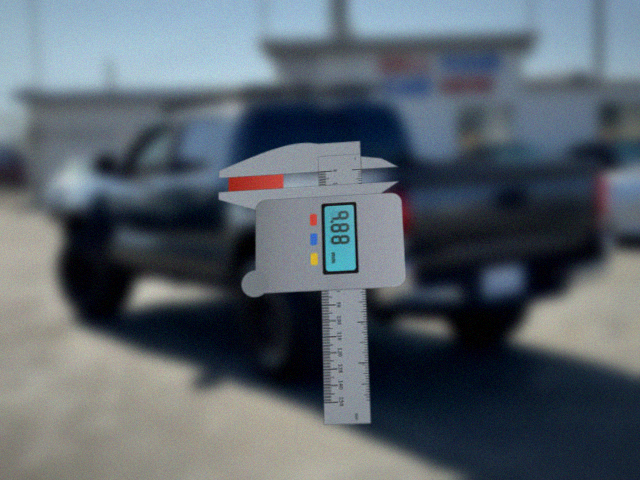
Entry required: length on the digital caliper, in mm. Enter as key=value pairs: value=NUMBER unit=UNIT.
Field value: value=9.88 unit=mm
